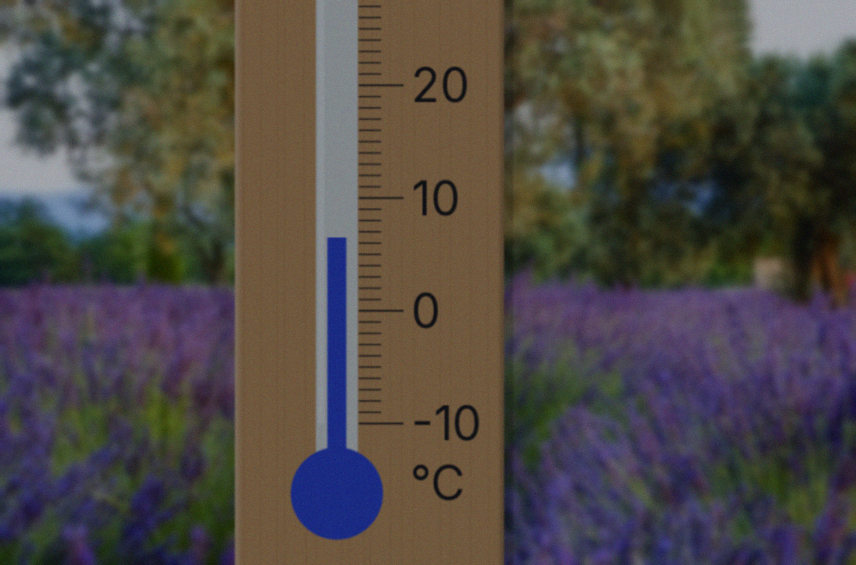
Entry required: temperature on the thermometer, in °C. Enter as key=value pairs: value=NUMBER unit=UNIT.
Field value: value=6.5 unit=°C
